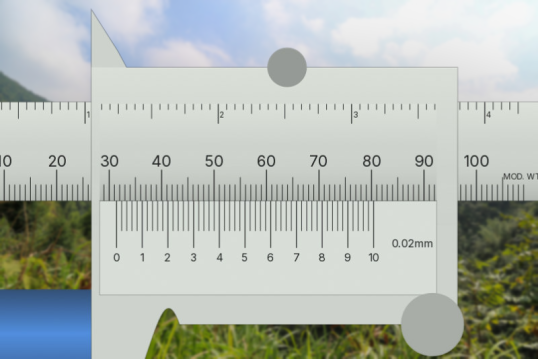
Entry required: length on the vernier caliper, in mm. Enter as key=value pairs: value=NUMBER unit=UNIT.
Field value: value=31.4 unit=mm
